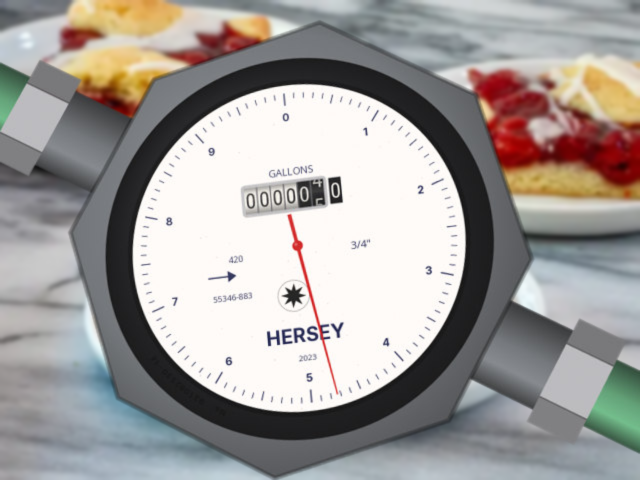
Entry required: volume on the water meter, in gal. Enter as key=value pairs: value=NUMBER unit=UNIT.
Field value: value=44.7 unit=gal
